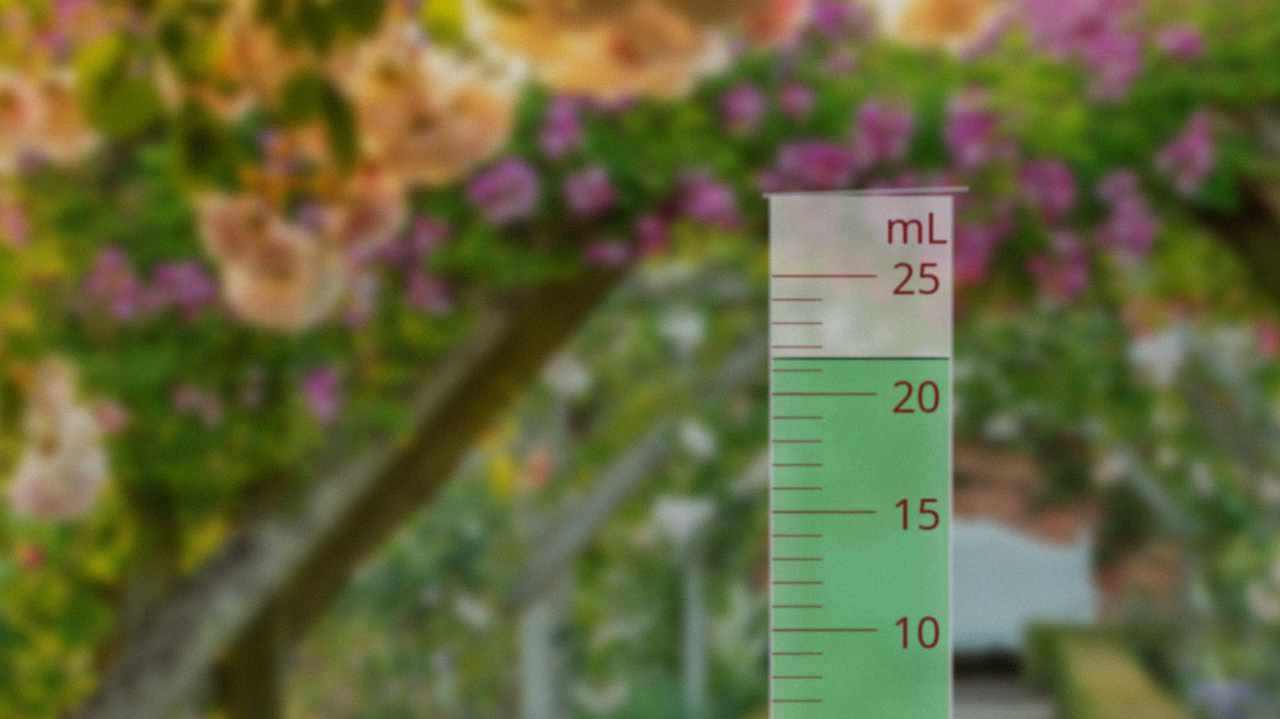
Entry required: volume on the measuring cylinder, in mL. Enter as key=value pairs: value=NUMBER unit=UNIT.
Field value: value=21.5 unit=mL
